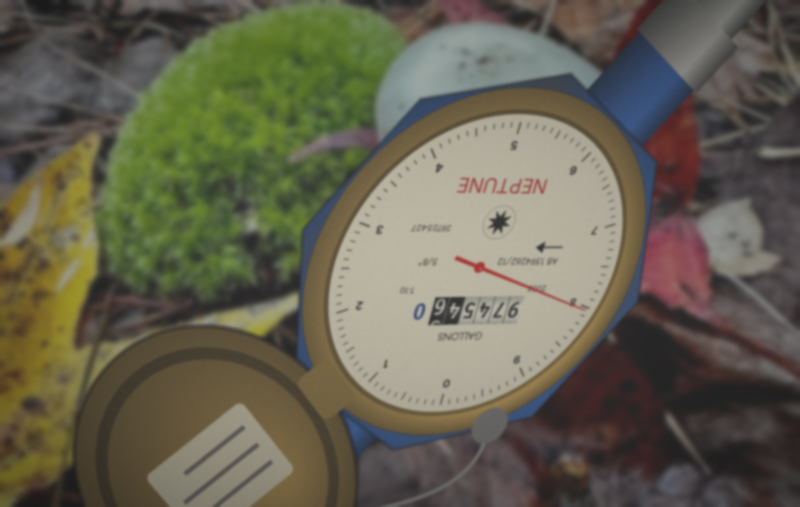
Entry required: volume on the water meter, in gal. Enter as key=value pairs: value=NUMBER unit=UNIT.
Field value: value=9745458.0 unit=gal
